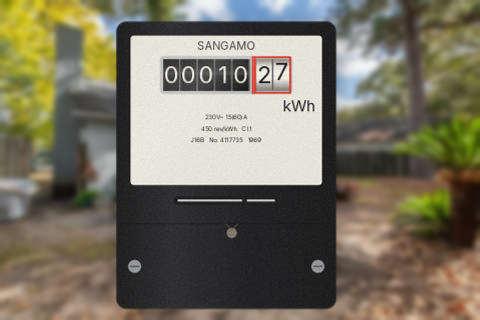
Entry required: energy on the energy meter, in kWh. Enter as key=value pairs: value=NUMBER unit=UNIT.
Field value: value=10.27 unit=kWh
